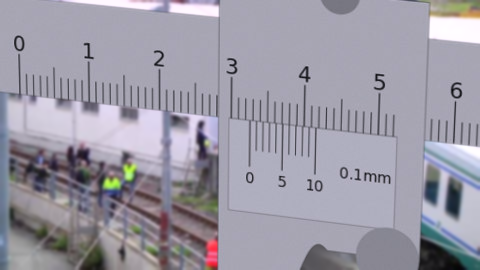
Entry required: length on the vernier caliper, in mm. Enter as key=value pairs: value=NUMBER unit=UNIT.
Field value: value=32.6 unit=mm
